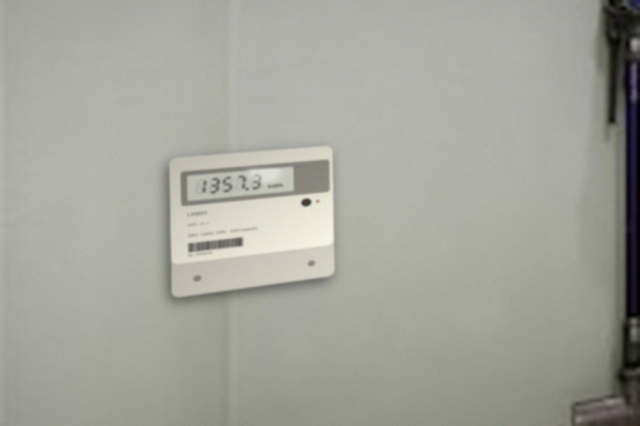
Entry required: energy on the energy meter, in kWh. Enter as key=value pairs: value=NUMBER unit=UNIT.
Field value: value=1357.3 unit=kWh
